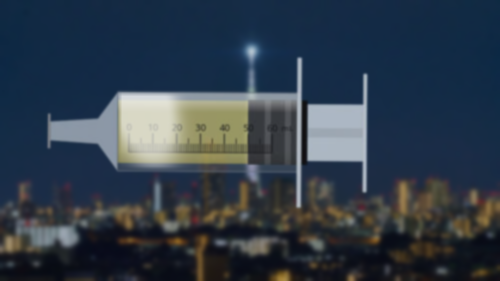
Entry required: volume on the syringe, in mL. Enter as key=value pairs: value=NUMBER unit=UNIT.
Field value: value=50 unit=mL
